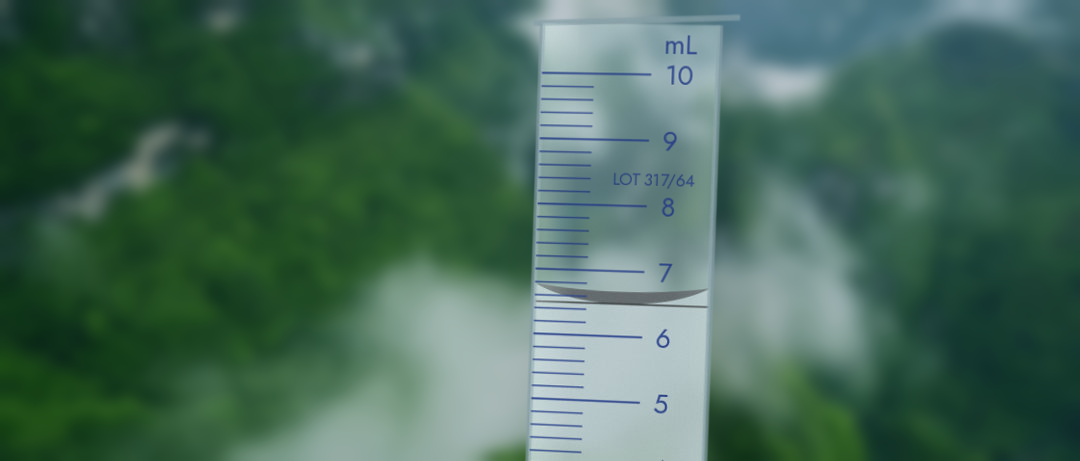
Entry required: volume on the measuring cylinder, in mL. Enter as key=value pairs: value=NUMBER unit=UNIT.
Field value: value=6.5 unit=mL
